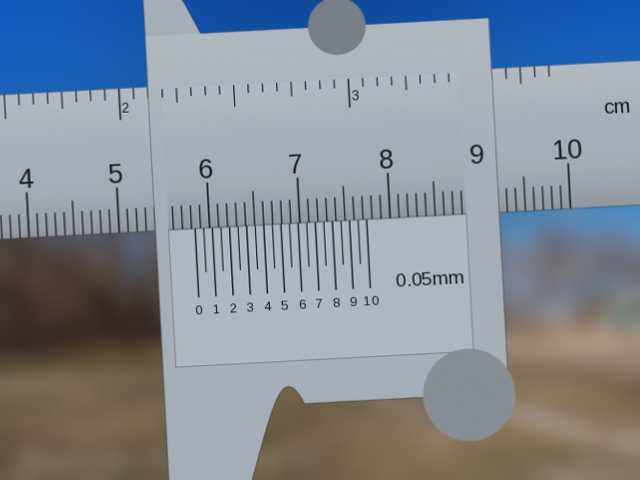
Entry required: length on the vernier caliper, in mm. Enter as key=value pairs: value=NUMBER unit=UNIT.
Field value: value=58.4 unit=mm
